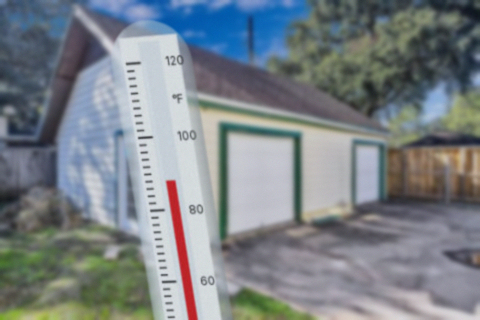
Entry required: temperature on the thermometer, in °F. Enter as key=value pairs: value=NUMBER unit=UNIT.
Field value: value=88 unit=°F
